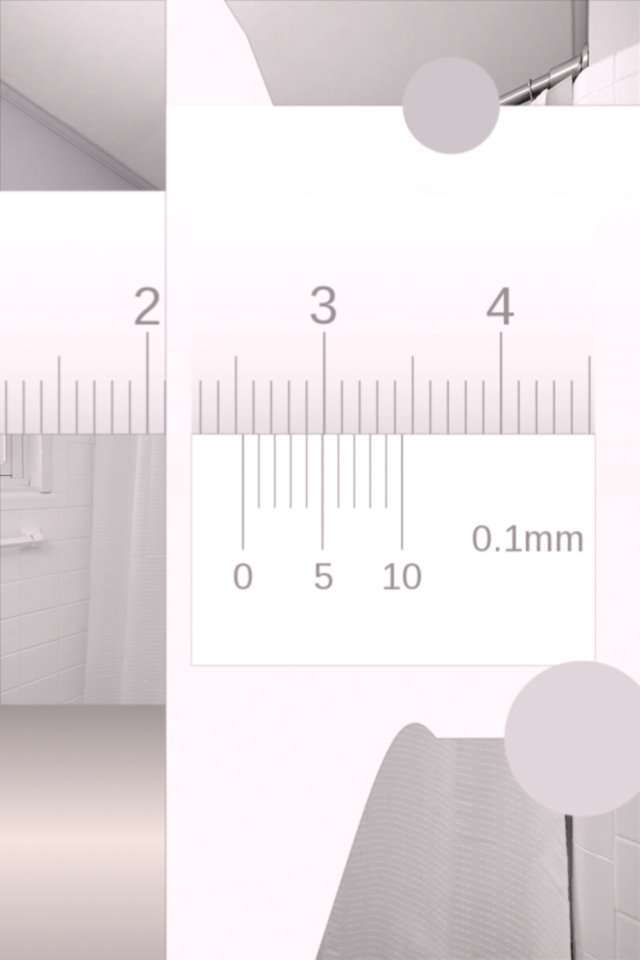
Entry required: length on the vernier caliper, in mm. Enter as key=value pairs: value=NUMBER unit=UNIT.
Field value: value=25.4 unit=mm
